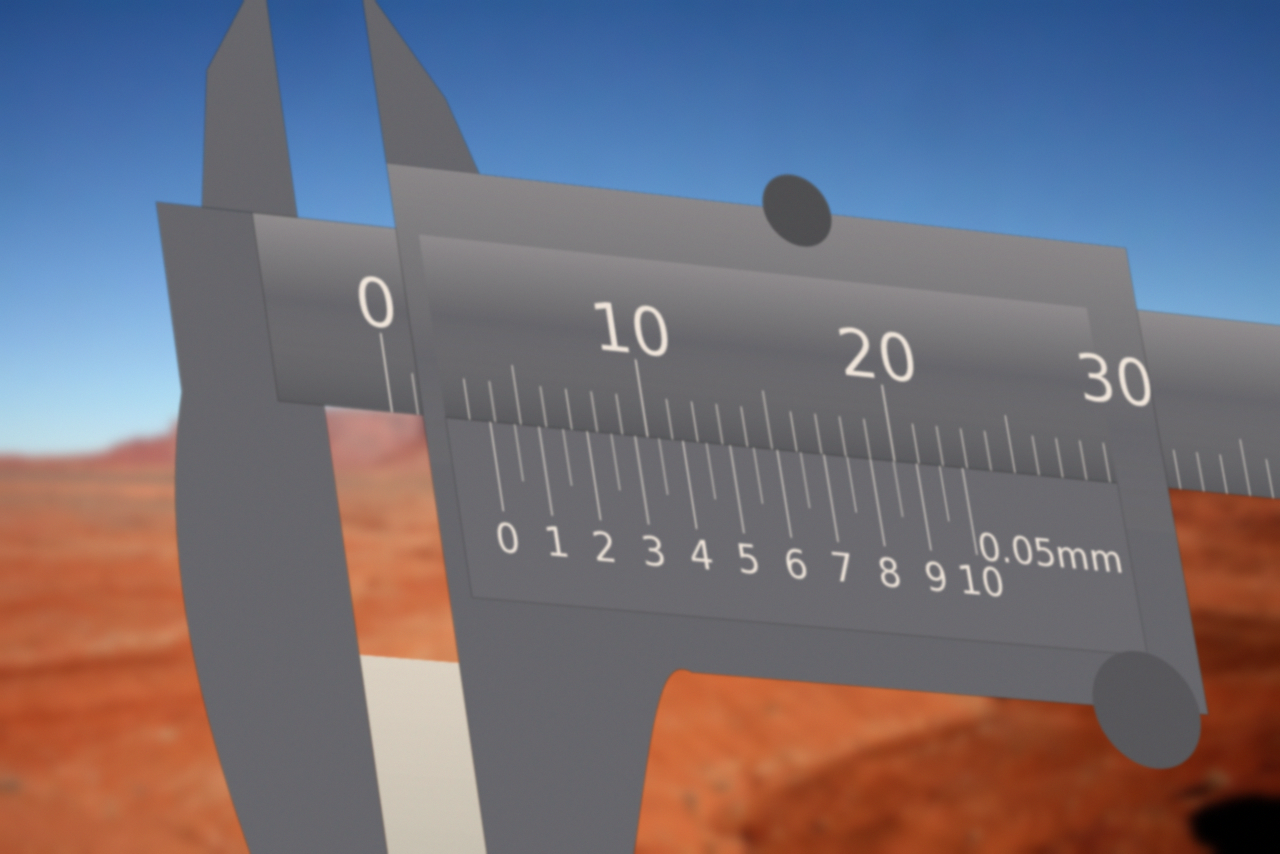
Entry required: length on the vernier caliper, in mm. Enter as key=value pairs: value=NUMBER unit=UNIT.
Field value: value=3.8 unit=mm
